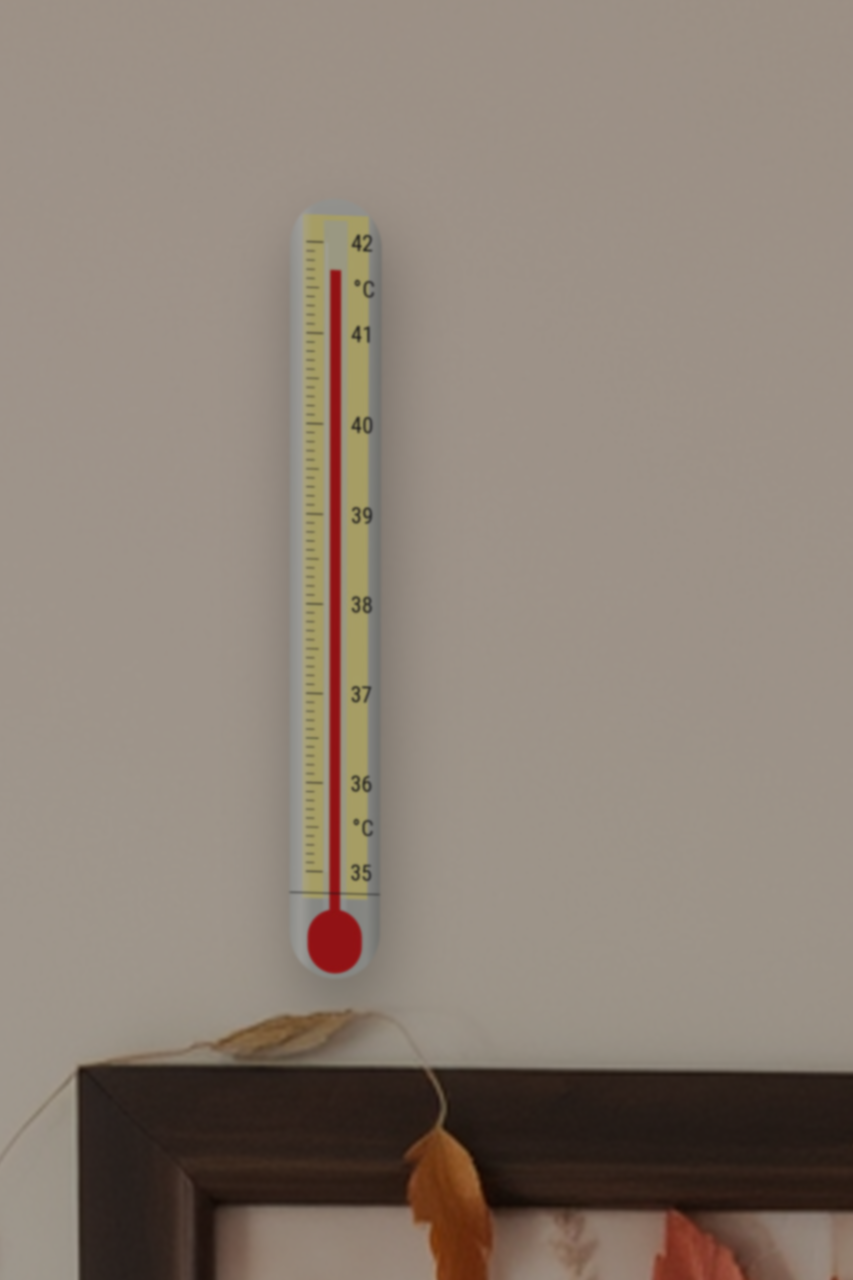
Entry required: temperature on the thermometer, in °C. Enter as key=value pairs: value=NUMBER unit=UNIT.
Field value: value=41.7 unit=°C
